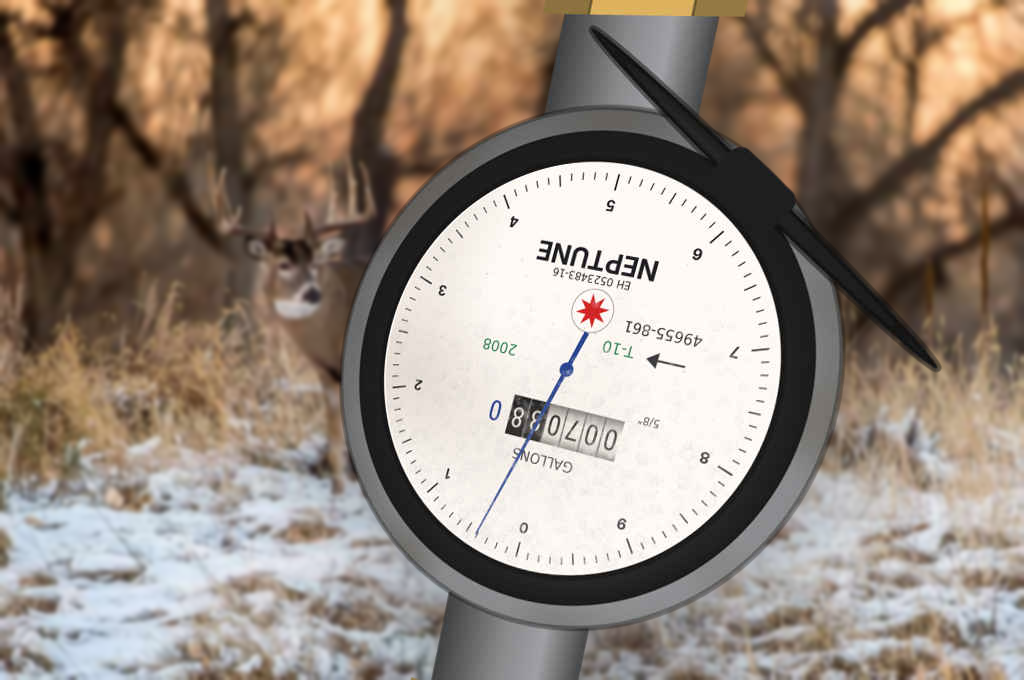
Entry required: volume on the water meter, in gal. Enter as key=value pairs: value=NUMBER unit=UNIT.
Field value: value=70880.4 unit=gal
